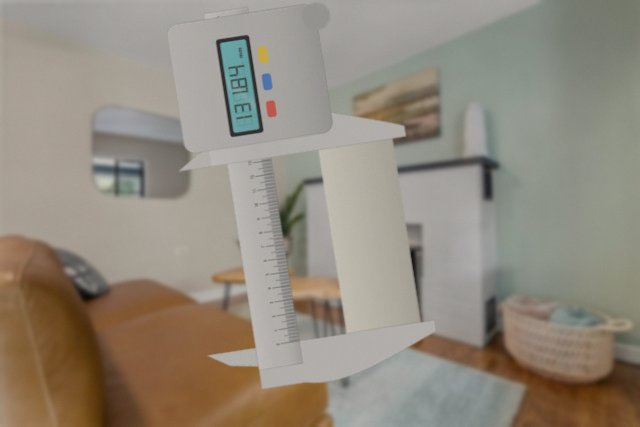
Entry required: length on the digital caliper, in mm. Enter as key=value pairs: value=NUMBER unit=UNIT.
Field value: value=131.84 unit=mm
